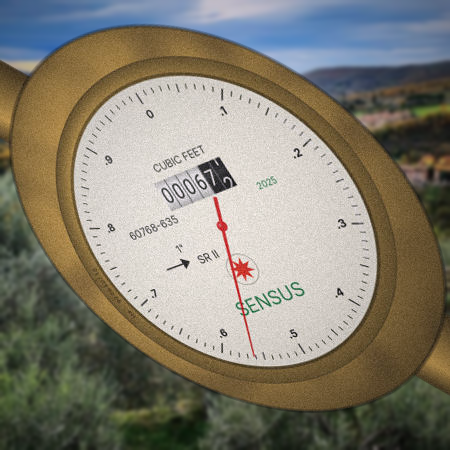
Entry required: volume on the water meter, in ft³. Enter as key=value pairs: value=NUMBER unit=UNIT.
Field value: value=671.56 unit=ft³
